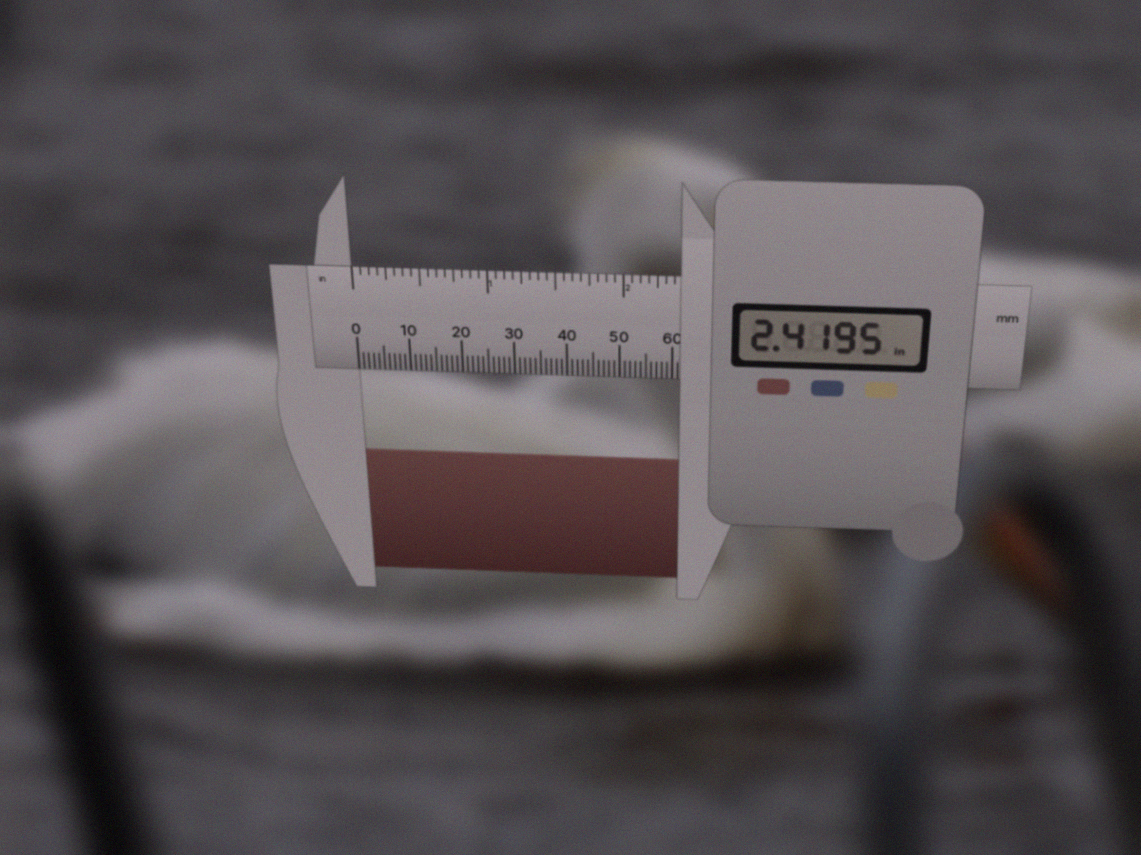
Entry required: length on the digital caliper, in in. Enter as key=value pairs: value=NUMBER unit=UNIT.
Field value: value=2.4195 unit=in
